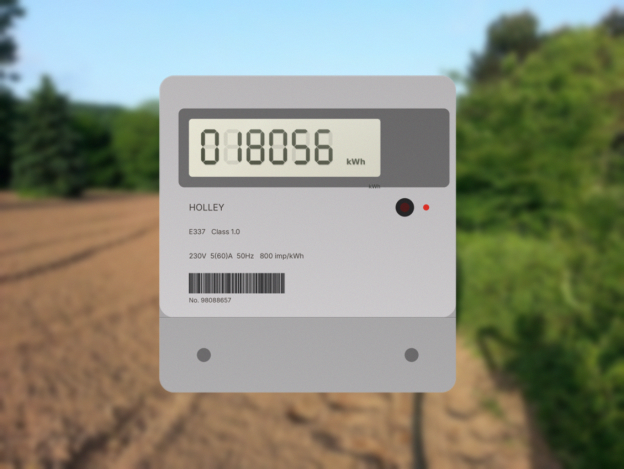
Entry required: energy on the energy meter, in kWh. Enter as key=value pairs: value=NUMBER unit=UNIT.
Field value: value=18056 unit=kWh
